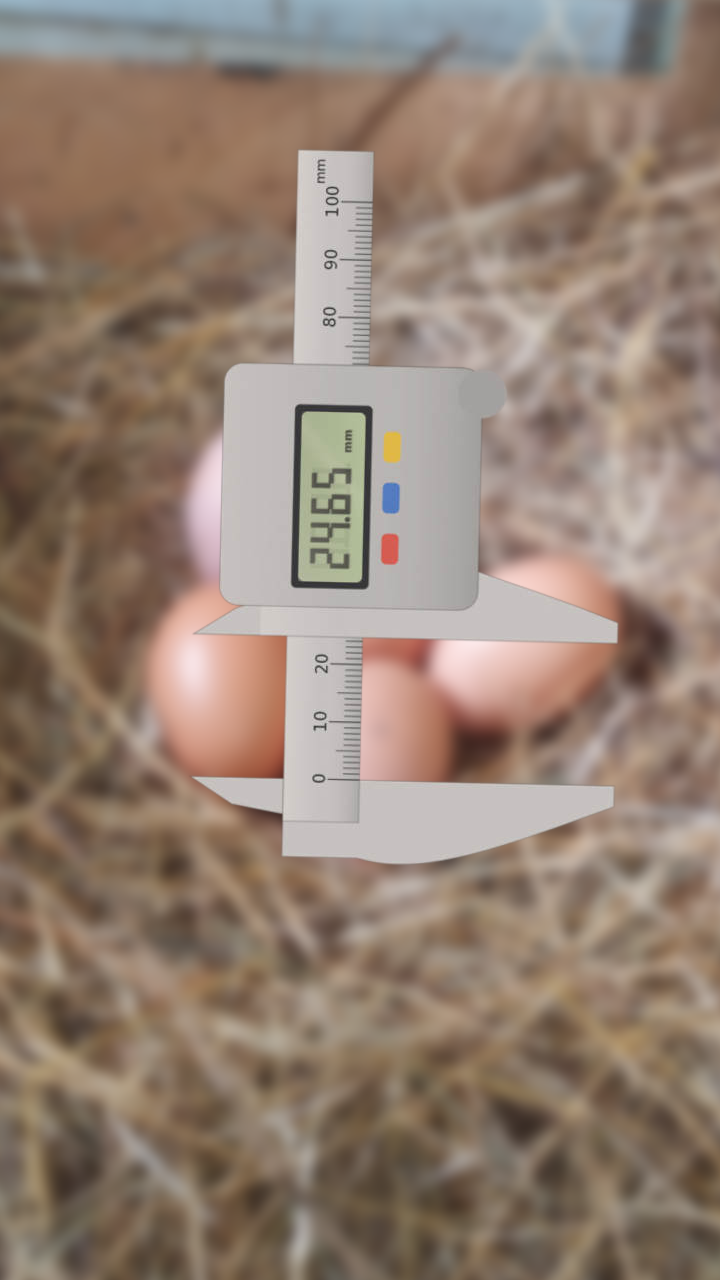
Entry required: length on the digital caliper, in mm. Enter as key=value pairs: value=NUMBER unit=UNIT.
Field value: value=24.65 unit=mm
